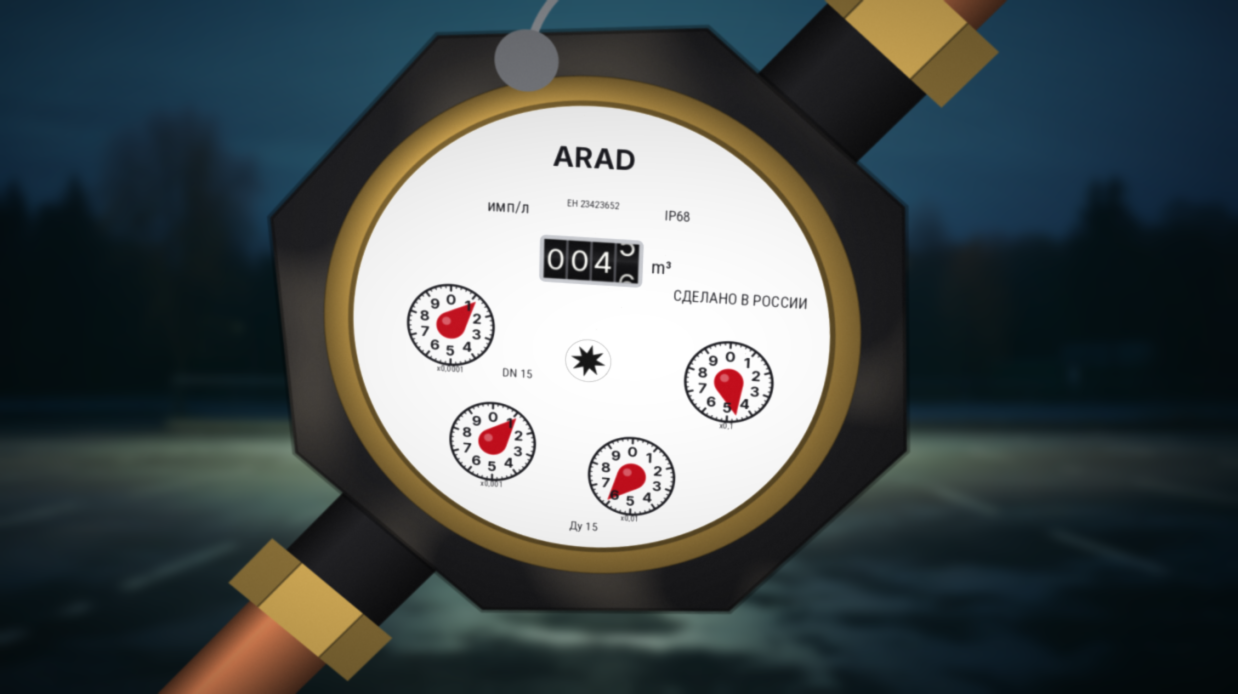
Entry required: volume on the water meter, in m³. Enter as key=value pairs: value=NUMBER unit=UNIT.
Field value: value=45.4611 unit=m³
